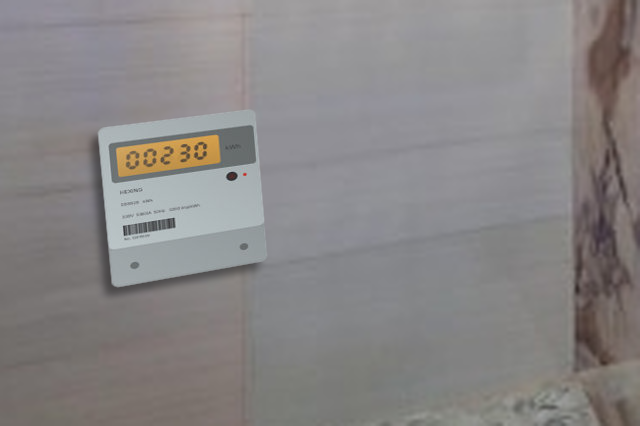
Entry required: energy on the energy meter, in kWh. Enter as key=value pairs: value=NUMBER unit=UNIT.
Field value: value=230 unit=kWh
